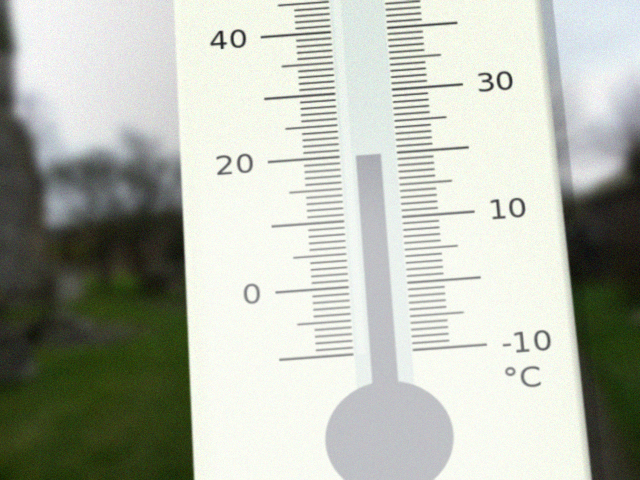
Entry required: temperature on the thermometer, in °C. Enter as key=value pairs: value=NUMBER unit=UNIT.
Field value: value=20 unit=°C
